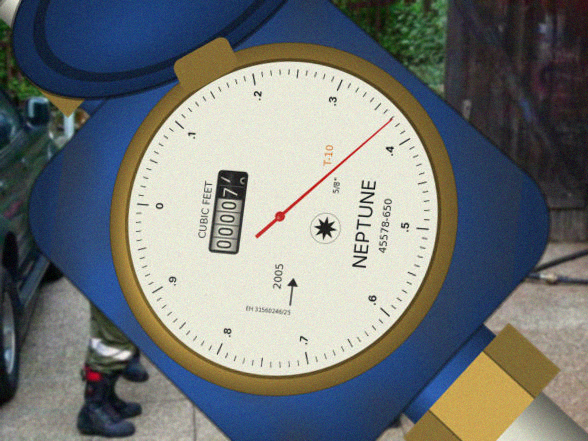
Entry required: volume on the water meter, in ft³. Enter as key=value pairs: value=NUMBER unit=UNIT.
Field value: value=77.37 unit=ft³
